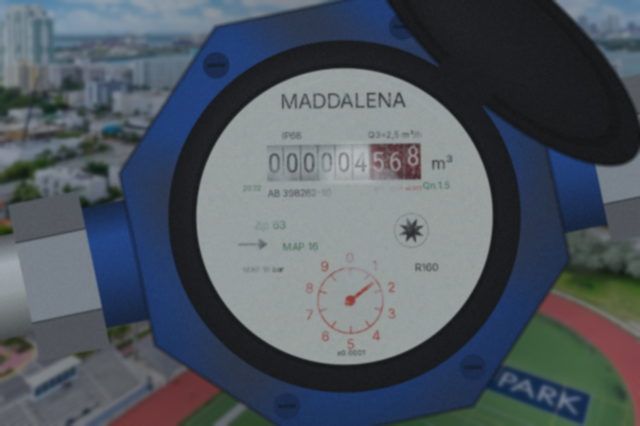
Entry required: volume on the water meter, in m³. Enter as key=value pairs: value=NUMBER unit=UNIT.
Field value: value=4.5681 unit=m³
